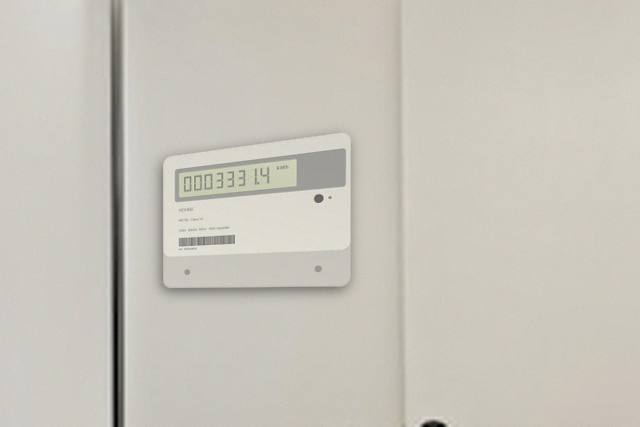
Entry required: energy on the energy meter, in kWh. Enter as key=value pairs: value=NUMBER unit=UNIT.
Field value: value=3331.4 unit=kWh
